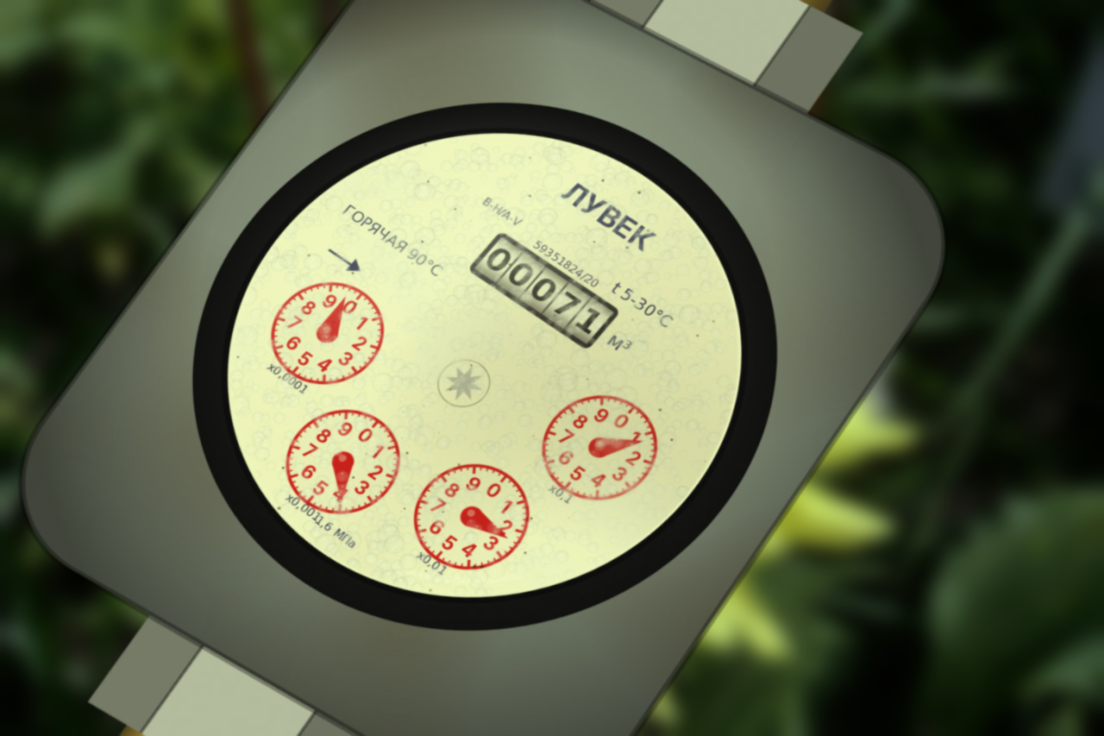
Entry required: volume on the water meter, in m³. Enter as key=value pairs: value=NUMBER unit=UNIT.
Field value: value=71.1239 unit=m³
